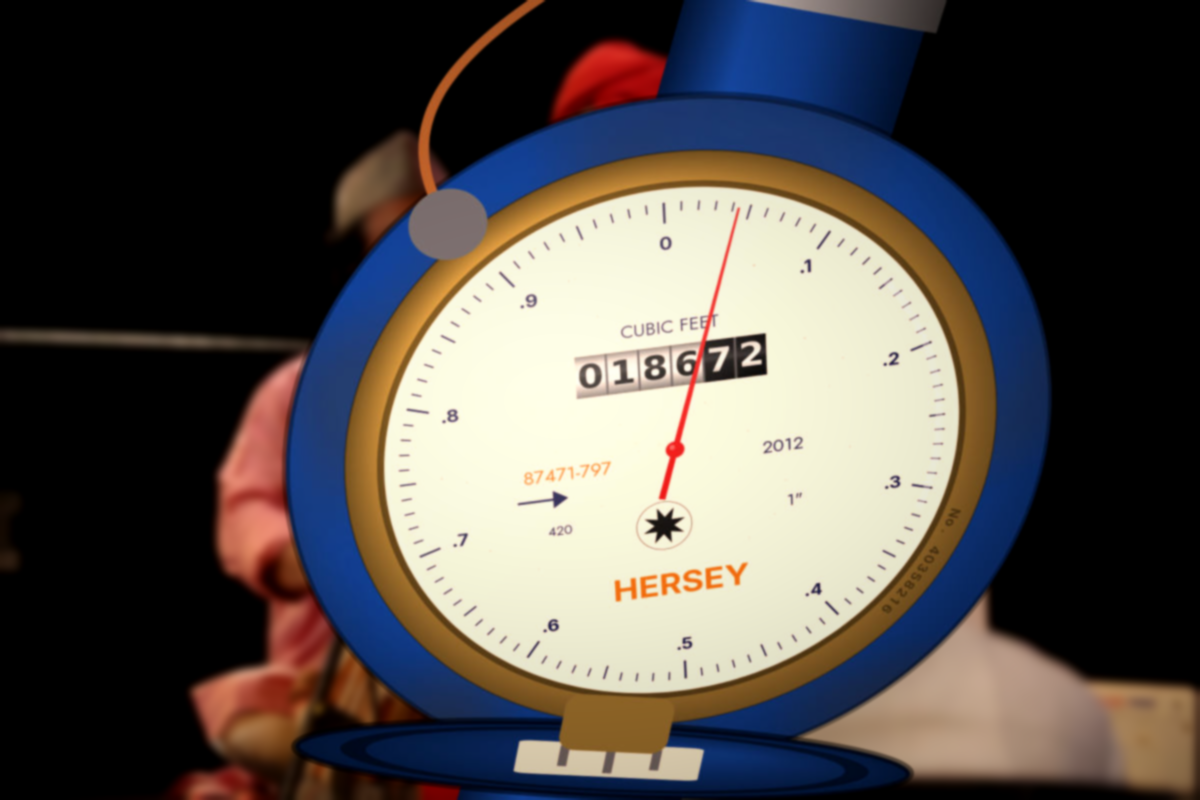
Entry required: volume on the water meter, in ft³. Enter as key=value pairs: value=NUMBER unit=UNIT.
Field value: value=18672.04 unit=ft³
